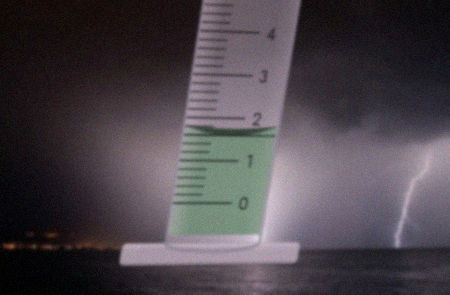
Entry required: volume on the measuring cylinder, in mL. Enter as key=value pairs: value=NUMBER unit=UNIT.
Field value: value=1.6 unit=mL
